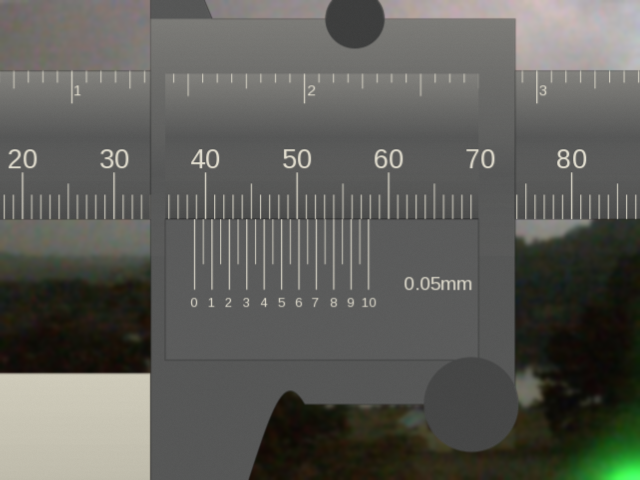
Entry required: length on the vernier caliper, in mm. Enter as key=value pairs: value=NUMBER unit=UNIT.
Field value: value=38.8 unit=mm
